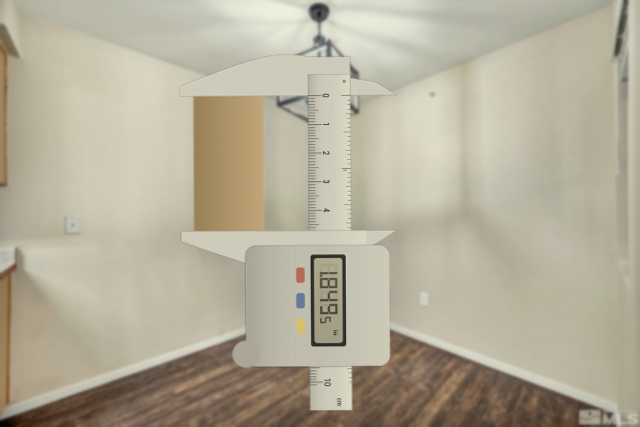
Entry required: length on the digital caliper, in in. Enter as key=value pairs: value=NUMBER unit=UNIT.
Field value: value=1.8495 unit=in
